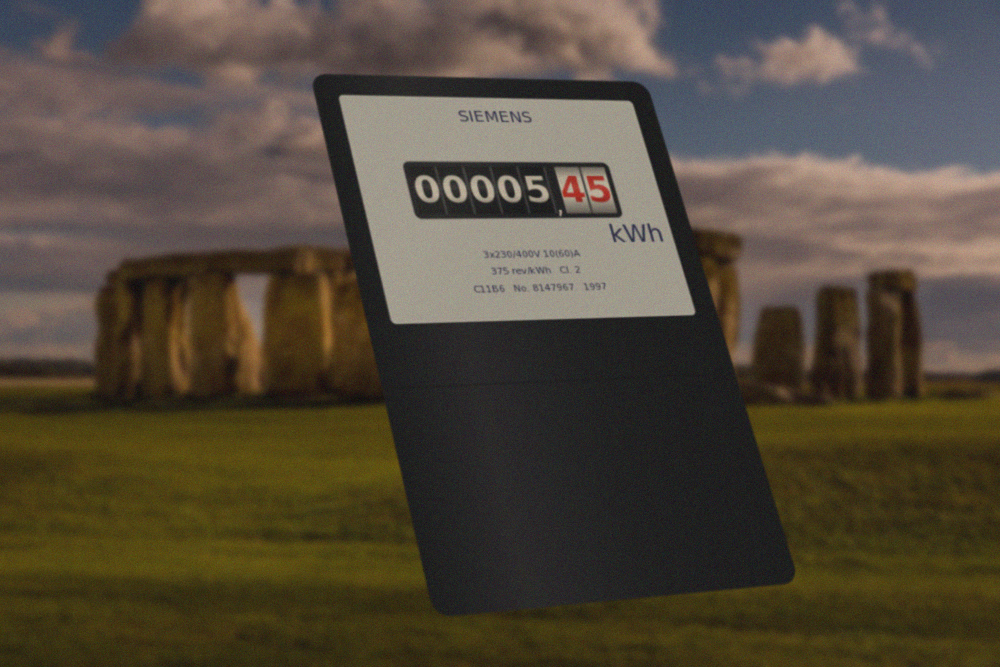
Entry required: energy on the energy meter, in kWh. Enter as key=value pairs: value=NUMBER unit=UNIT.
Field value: value=5.45 unit=kWh
